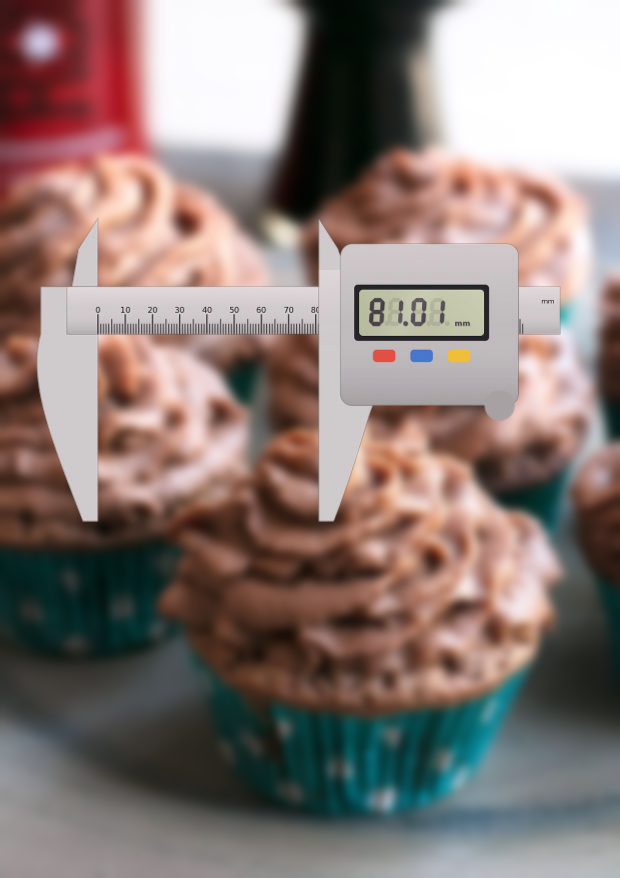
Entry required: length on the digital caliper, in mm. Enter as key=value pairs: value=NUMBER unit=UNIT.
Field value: value=81.01 unit=mm
